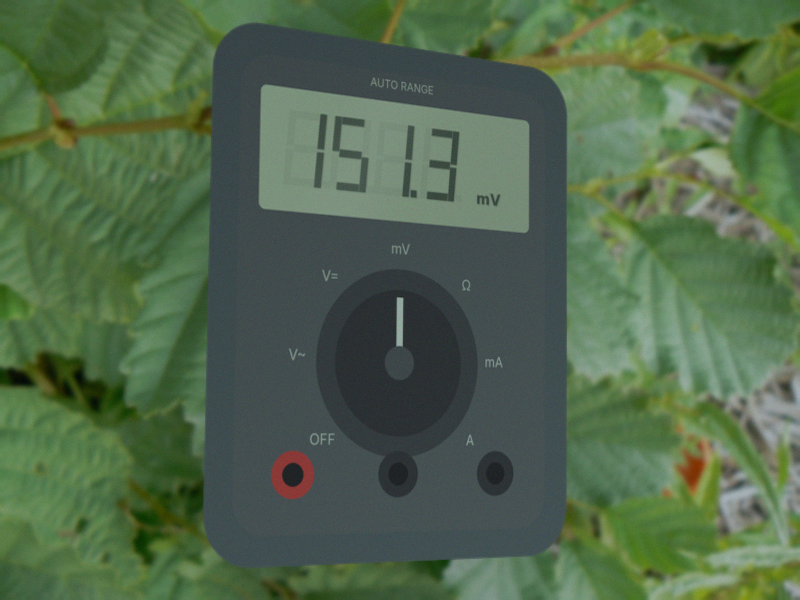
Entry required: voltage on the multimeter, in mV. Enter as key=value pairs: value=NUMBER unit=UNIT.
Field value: value=151.3 unit=mV
